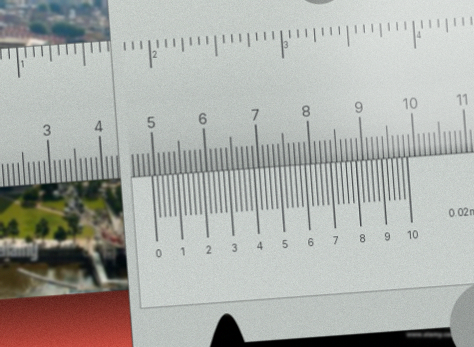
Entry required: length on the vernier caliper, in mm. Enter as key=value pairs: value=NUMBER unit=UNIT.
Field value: value=49.5 unit=mm
